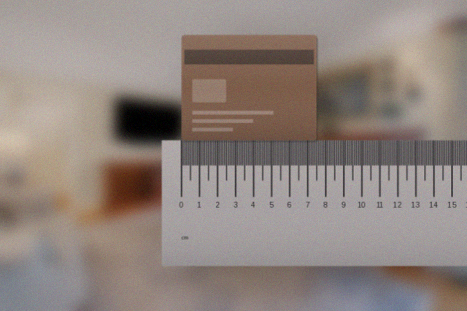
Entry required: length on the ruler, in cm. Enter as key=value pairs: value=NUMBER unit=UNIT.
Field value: value=7.5 unit=cm
